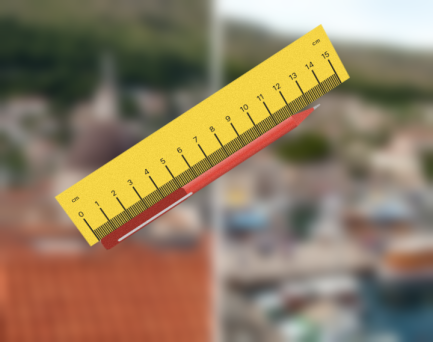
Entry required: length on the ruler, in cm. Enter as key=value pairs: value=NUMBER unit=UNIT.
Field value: value=13.5 unit=cm
